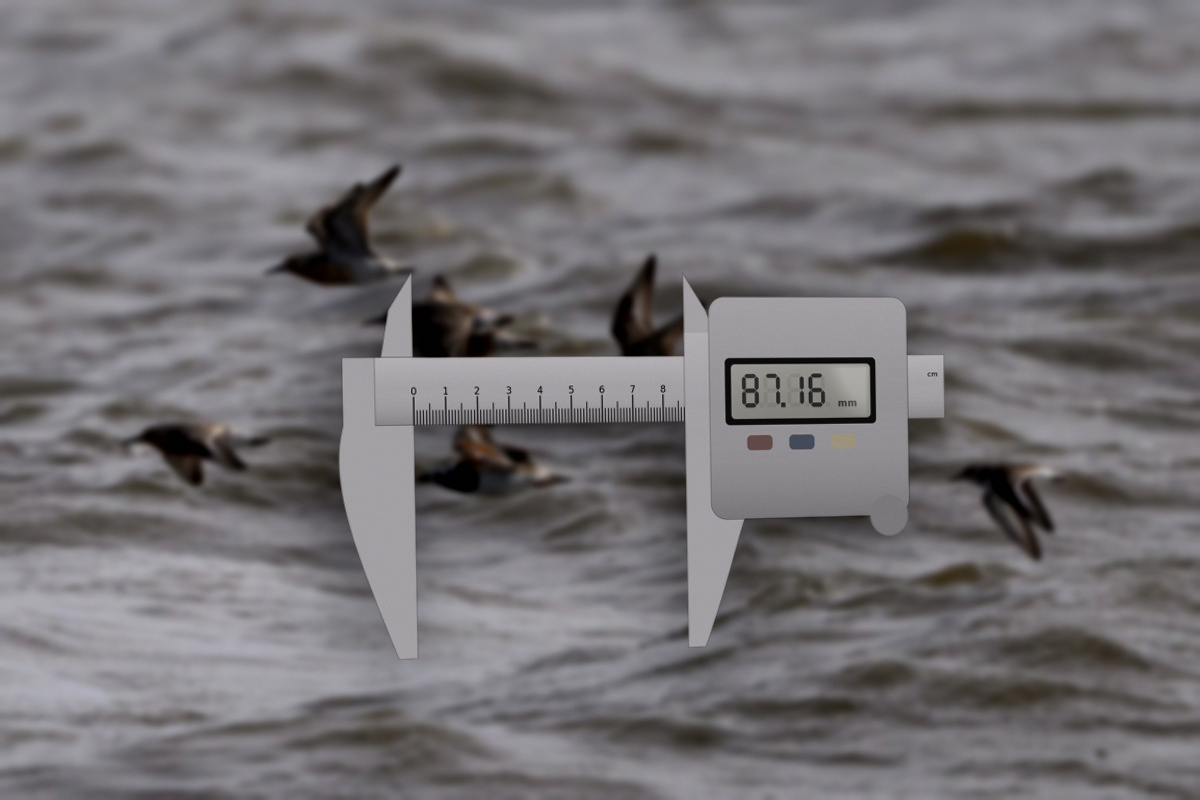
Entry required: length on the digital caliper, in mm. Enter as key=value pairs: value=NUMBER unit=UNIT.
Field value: value=87.16 unit=mm
